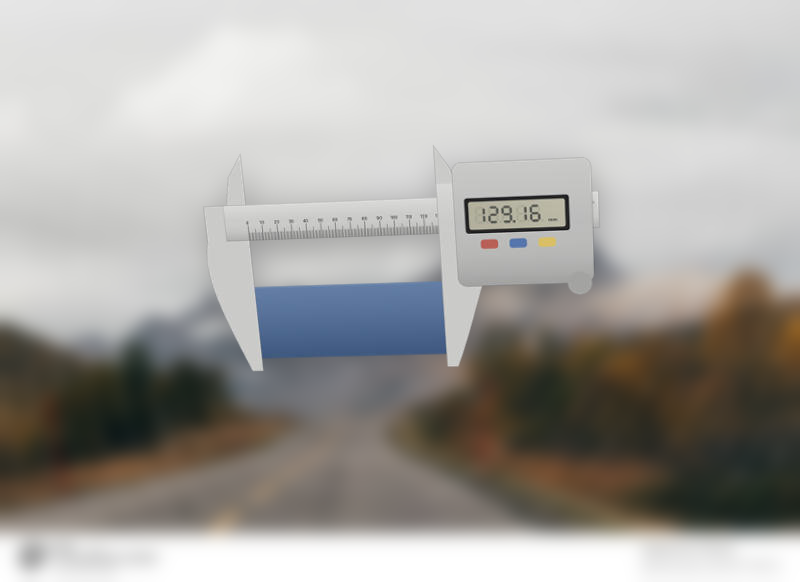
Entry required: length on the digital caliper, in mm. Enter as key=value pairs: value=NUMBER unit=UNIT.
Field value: value=129.16 unit=mm
